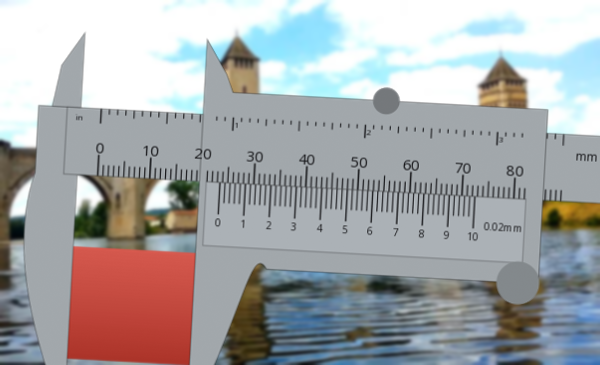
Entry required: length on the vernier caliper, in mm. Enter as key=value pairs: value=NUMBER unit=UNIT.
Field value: value=23.5 unit=mm
